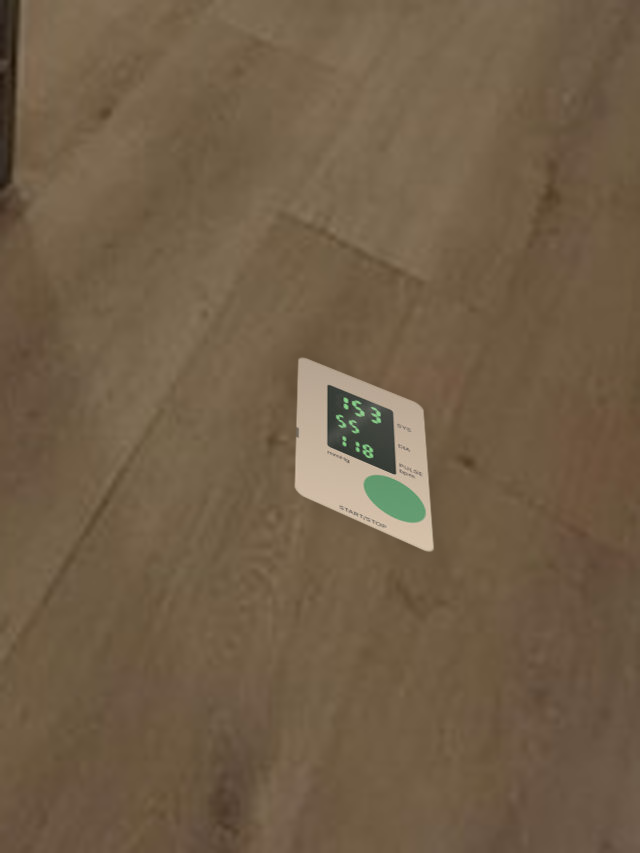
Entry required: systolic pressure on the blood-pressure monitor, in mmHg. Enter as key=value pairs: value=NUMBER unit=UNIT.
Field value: value=153 unit=mmHg
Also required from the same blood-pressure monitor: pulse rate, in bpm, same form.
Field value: value=118 unit=bpm
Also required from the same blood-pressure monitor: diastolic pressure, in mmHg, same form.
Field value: value=55 unit=mmHg
